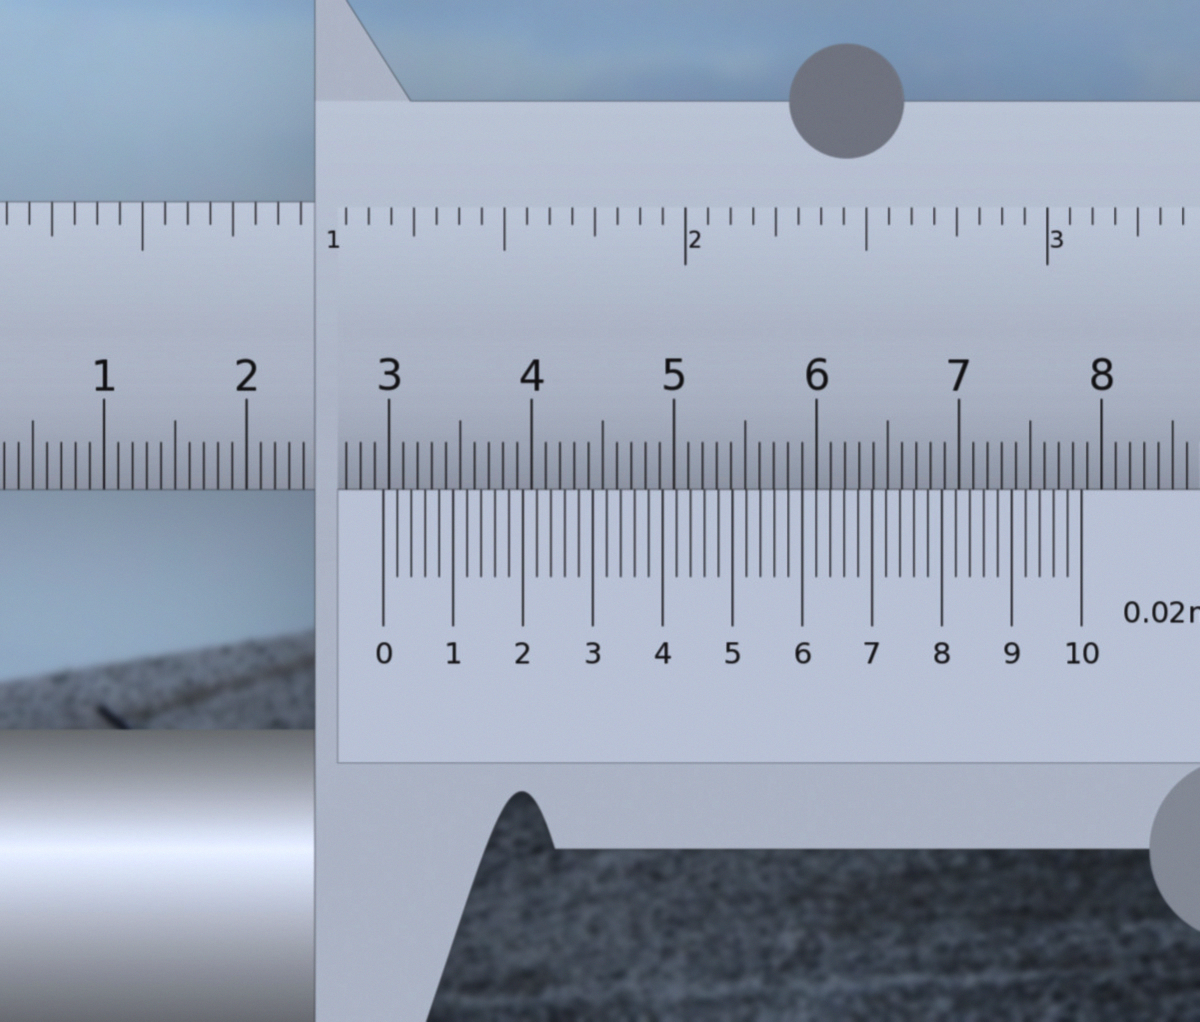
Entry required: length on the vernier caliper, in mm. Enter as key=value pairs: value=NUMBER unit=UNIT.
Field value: value=29.6 unit=mm
